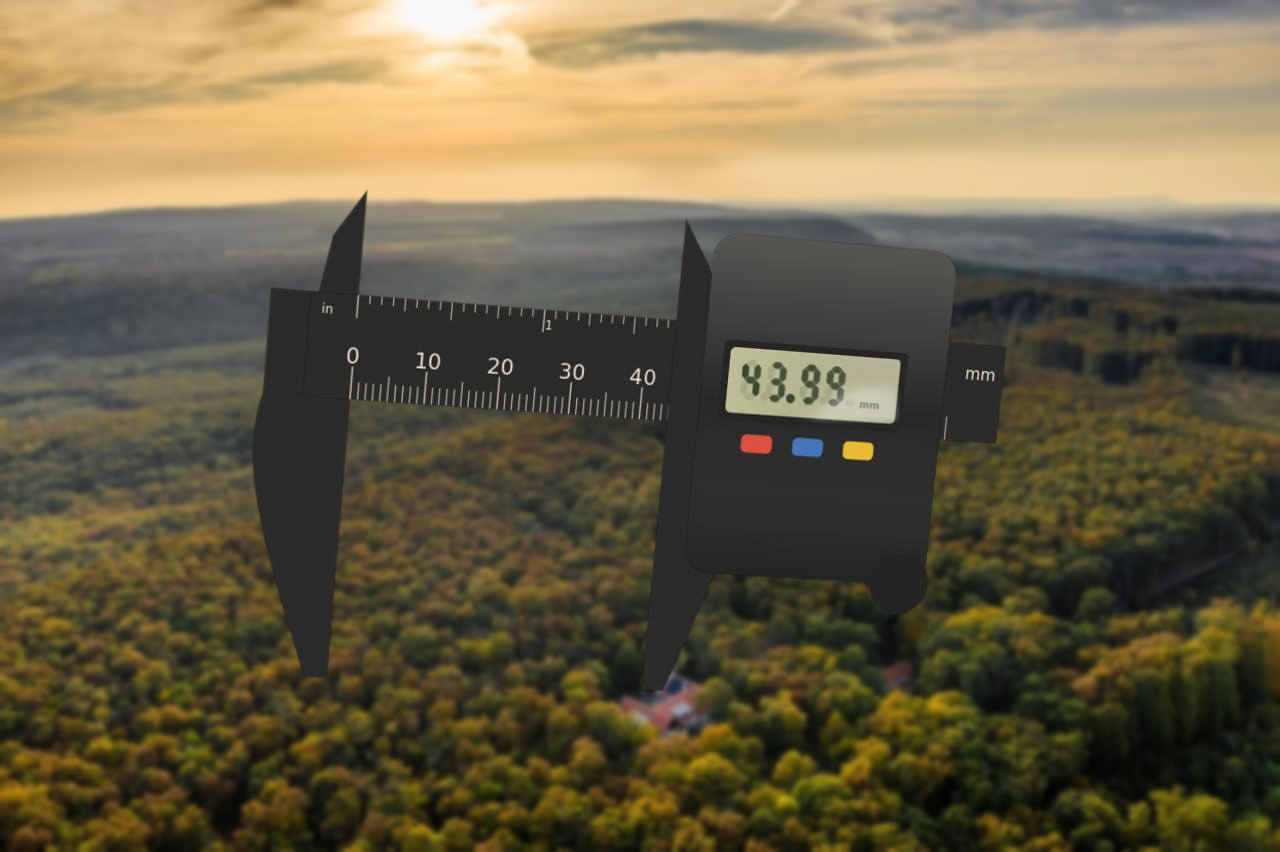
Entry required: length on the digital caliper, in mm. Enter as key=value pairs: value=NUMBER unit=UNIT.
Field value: value=43.99 unit=mm
